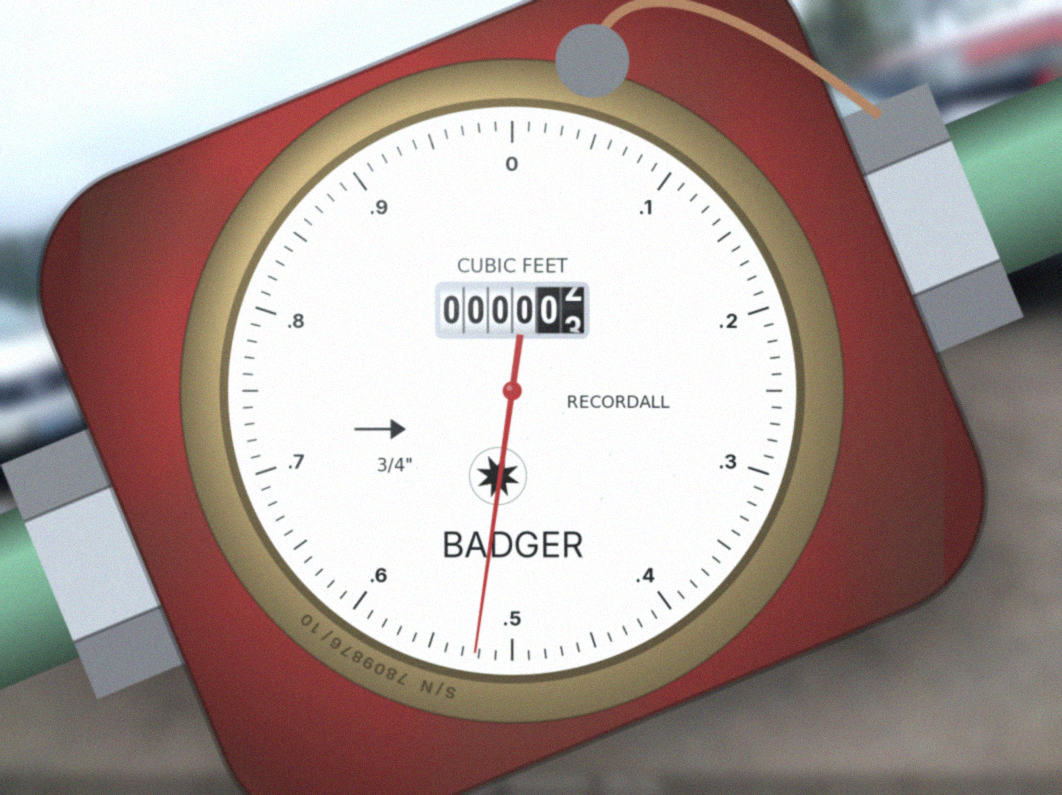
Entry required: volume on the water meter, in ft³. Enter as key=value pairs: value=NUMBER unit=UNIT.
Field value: value=2.52 unit=ft³
